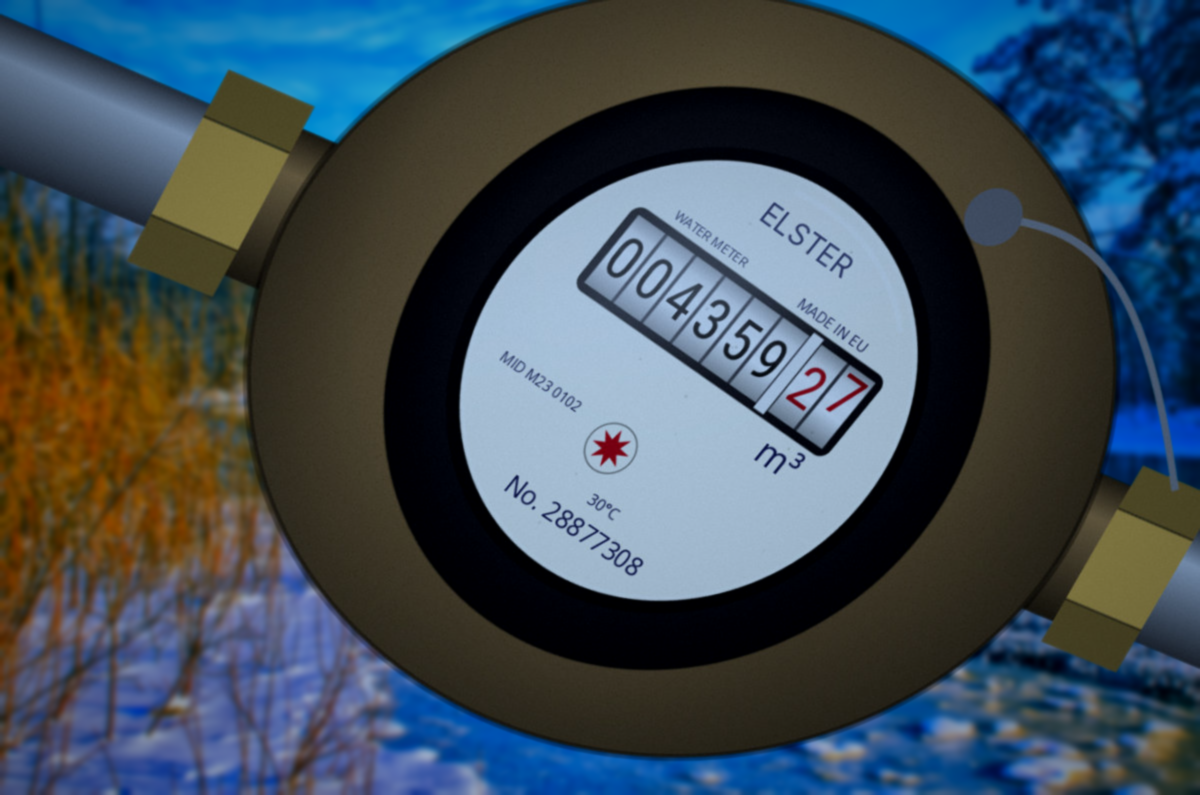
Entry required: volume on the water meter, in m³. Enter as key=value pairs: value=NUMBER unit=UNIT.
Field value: value=4359.27 unit=m³
